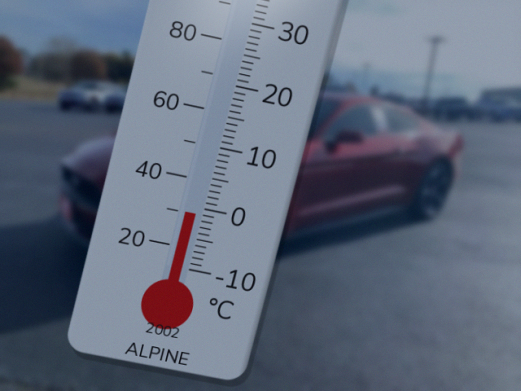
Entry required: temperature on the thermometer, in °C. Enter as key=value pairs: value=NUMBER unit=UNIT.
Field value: value=-1 unit=°C
